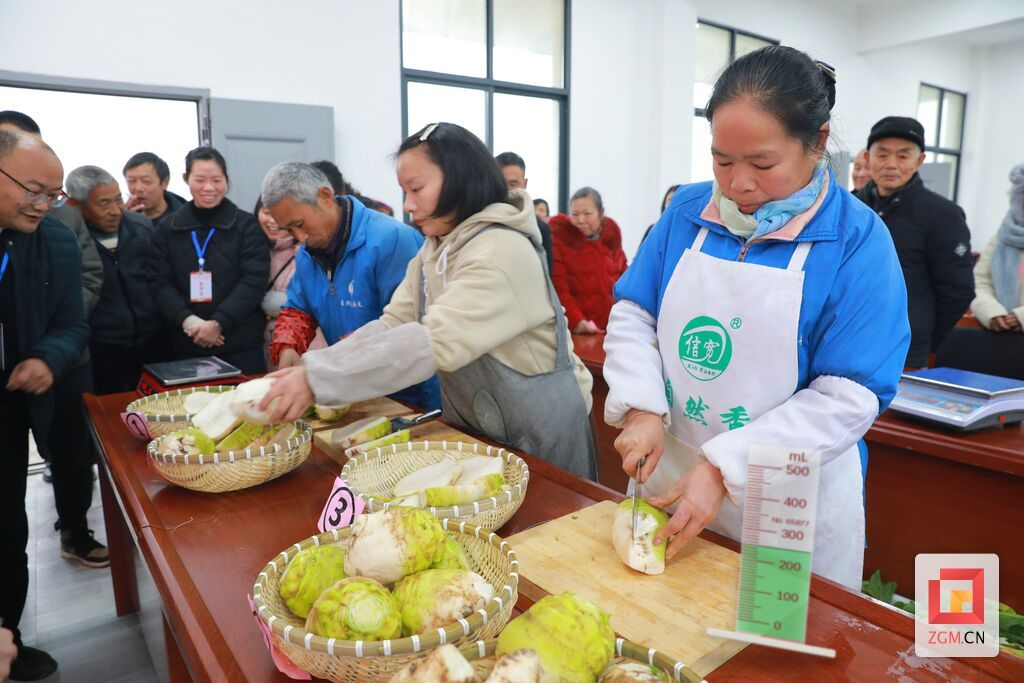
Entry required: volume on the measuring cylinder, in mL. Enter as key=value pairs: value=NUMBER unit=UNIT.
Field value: value=250 unit=mL
